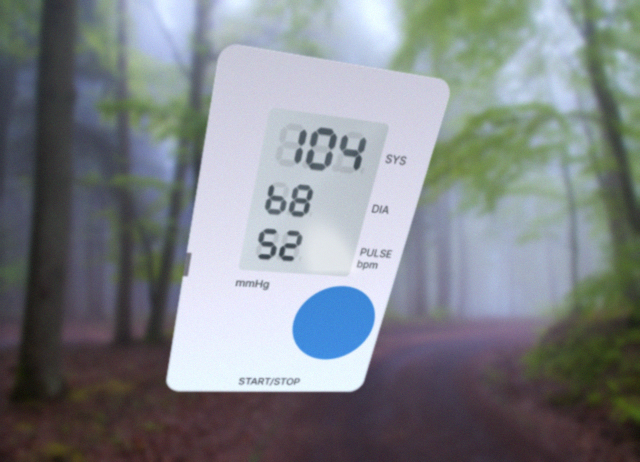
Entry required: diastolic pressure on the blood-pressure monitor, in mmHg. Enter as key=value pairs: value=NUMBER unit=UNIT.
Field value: value=68 unit=mmHg
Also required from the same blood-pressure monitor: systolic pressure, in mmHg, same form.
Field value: value=104 unit=mmHg
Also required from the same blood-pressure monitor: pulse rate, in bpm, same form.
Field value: value=52 unit=bpm
